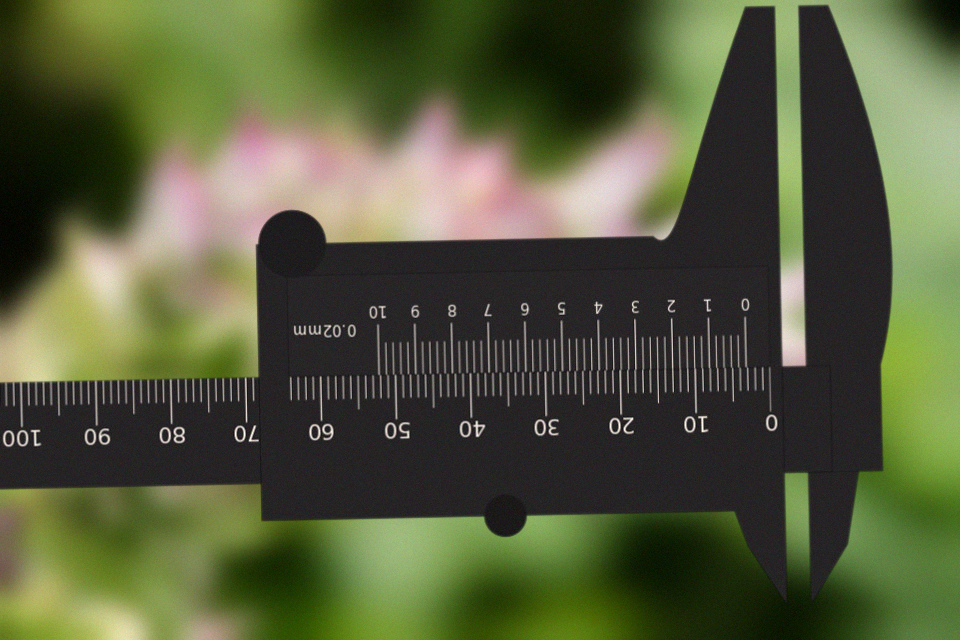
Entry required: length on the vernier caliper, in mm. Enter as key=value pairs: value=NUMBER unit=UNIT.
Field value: value=3.2 unit=mm
